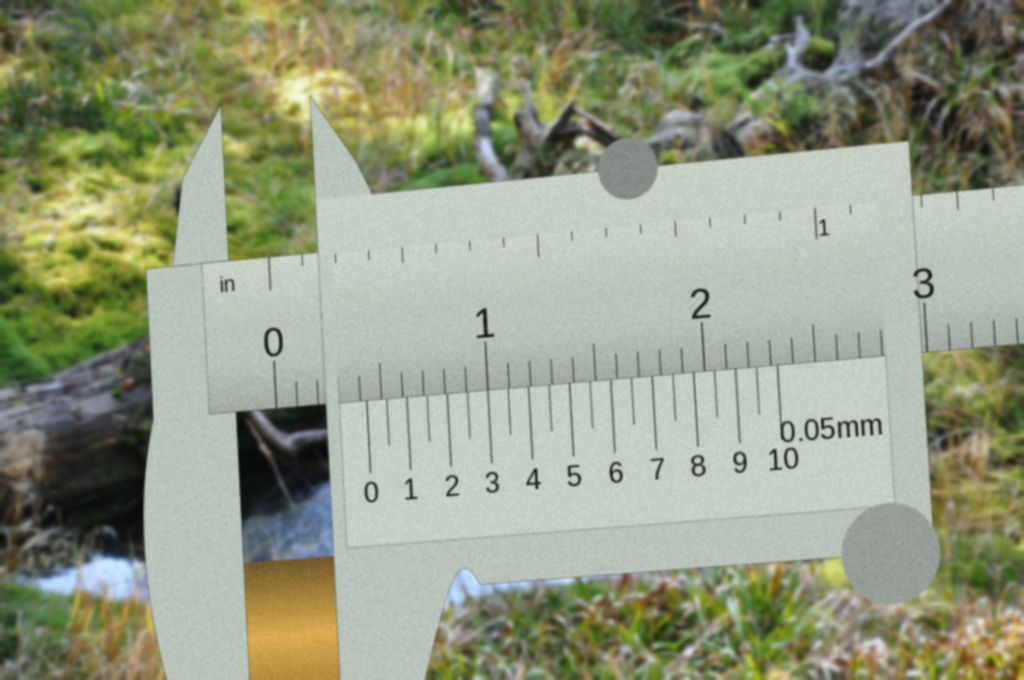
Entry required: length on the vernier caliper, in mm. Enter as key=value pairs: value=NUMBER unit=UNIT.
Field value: value=4.3 unit=mm
